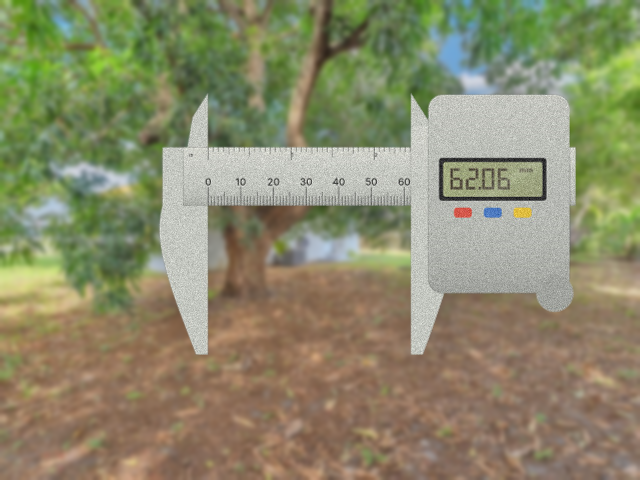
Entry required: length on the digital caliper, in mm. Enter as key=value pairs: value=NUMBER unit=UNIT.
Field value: value=62.06 unit=mm
